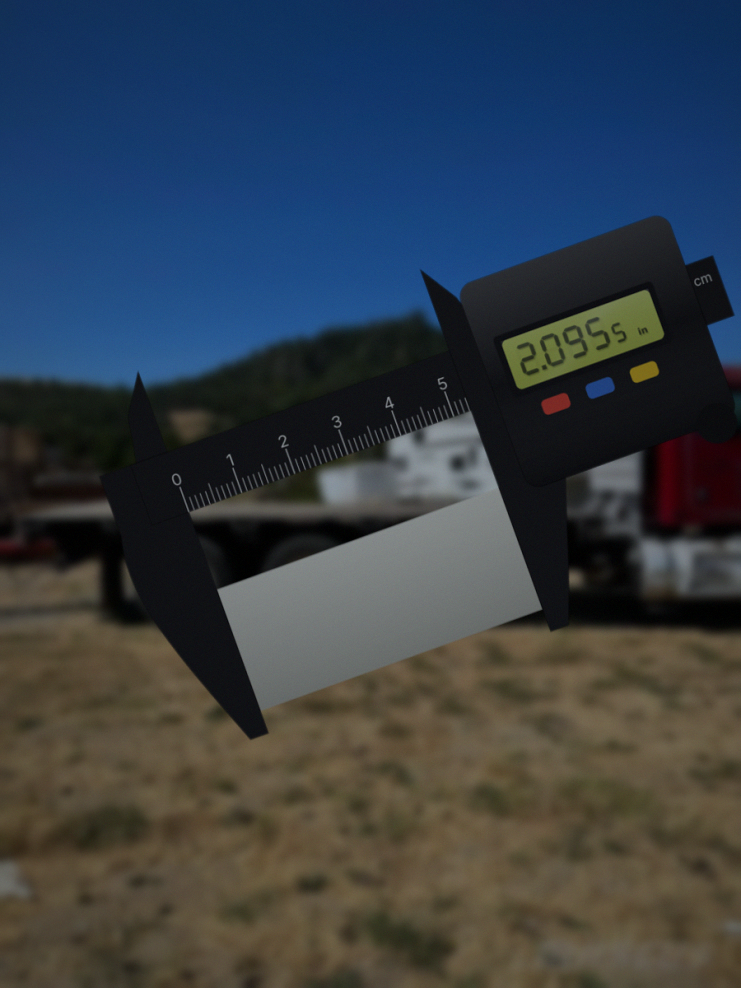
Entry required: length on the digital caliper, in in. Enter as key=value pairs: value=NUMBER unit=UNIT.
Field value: value=2.0955 unit=in
